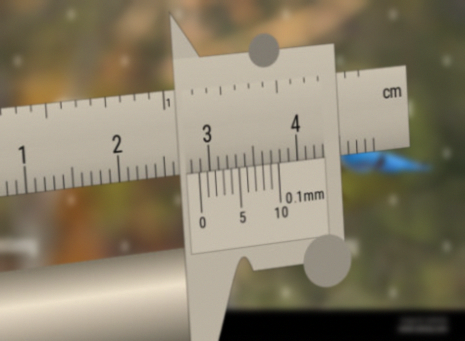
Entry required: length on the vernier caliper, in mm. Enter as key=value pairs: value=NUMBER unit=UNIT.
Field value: value=28.8 unit=mm
